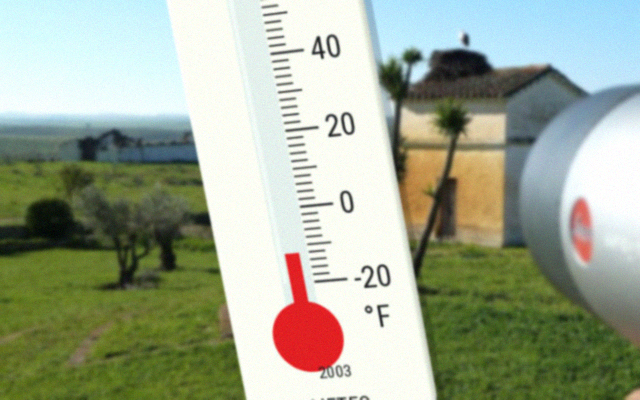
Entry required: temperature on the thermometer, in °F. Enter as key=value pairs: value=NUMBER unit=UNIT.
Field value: value=-12 unit=°F
